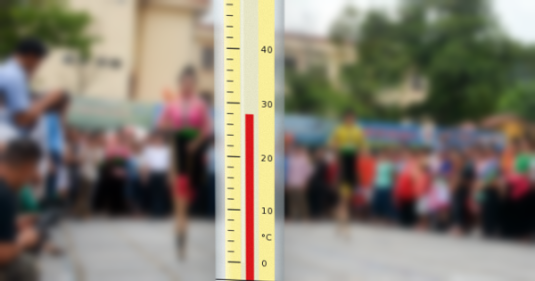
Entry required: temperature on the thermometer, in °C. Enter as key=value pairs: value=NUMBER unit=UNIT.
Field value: value=28 unit=°C
